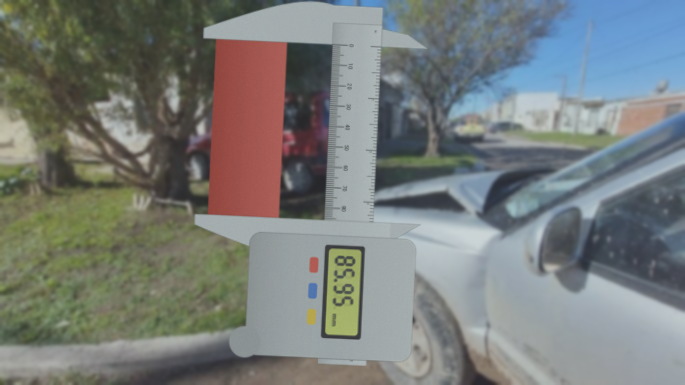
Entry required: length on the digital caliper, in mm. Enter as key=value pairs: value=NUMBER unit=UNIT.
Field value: value=85.95 unit=mm
